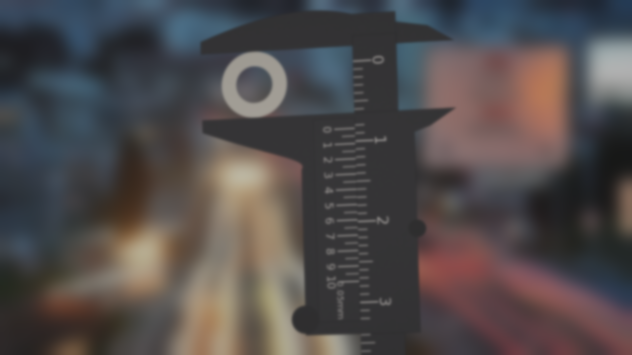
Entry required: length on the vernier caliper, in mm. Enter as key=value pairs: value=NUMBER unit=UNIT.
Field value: value=8.4 unit=mm
